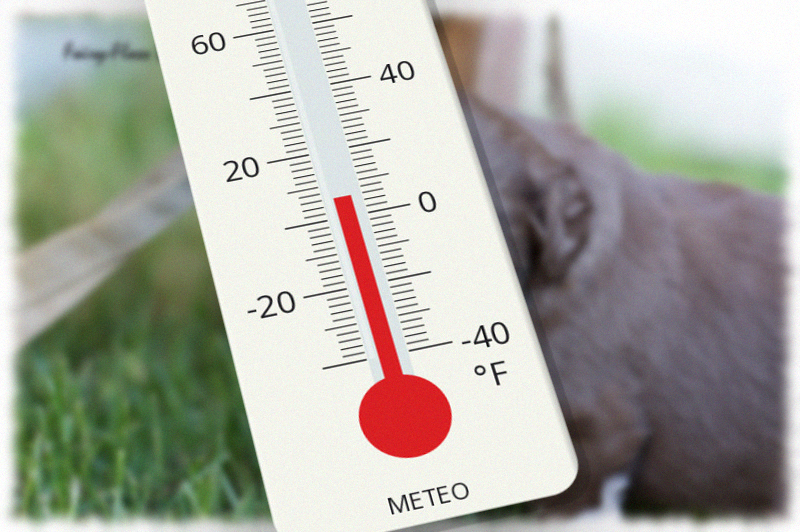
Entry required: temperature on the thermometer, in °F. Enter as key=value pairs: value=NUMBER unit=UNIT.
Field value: value=6 unit=°F
